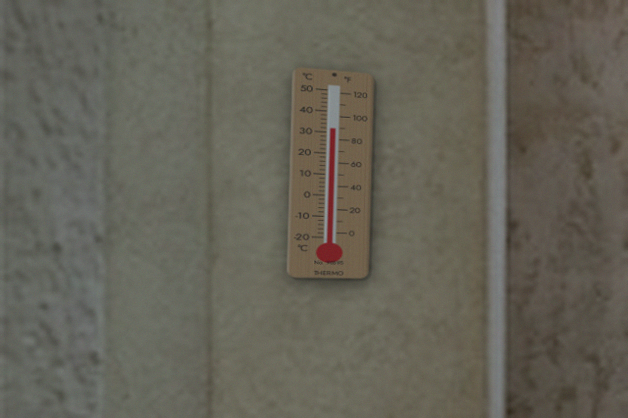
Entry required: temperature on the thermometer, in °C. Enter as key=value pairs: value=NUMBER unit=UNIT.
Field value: value=32 unit=°C
